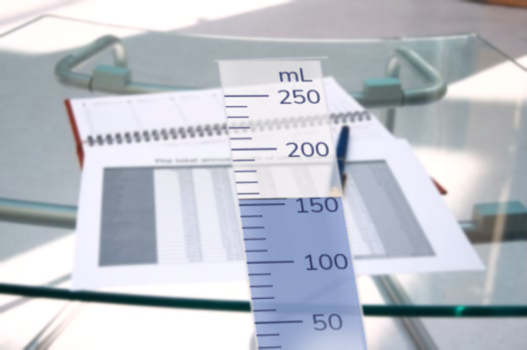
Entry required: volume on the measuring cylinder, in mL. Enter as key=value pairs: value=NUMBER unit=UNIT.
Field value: value=155 unit=mL
